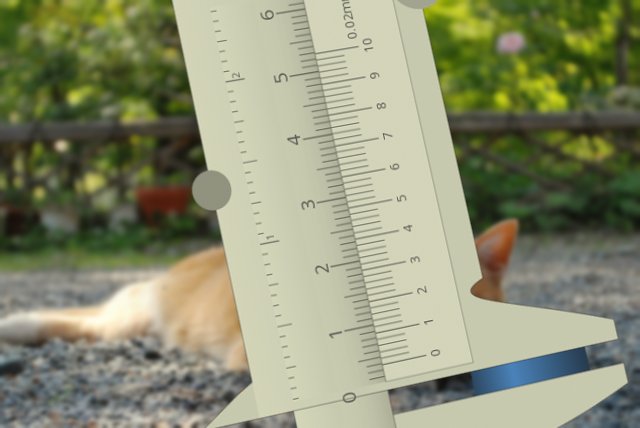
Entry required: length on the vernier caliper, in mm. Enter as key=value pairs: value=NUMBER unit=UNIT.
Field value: value=3.8 unit=mm
